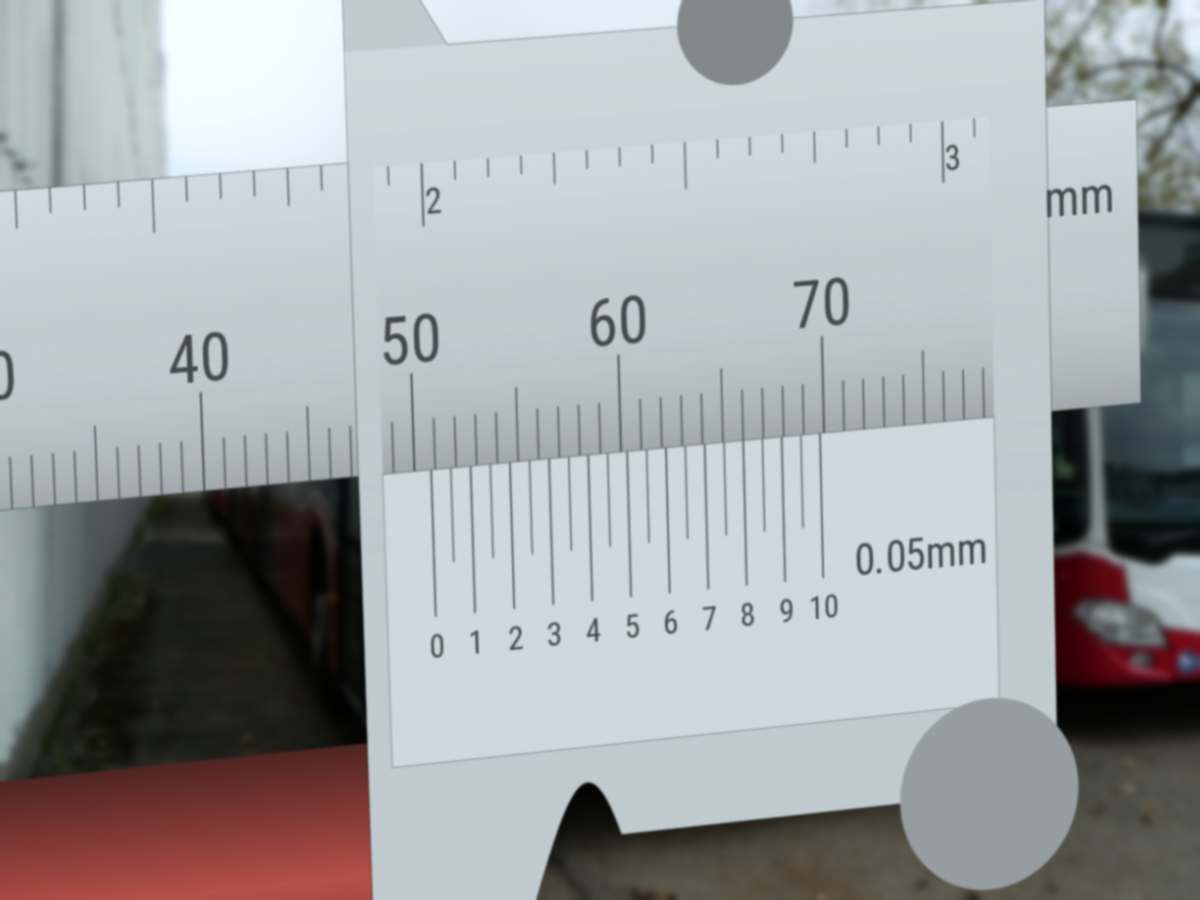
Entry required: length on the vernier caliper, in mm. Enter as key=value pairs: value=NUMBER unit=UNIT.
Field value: value=50.8 unit=mm
